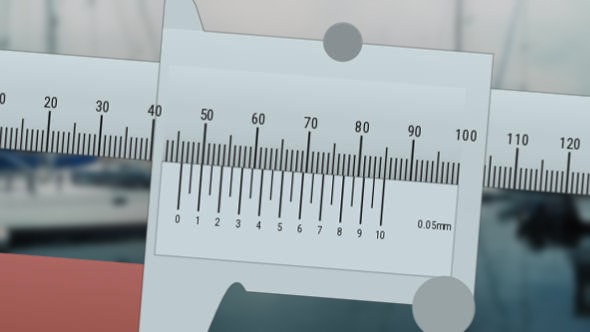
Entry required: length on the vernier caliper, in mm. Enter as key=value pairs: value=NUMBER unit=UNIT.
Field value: value=46.0 unit=mm
